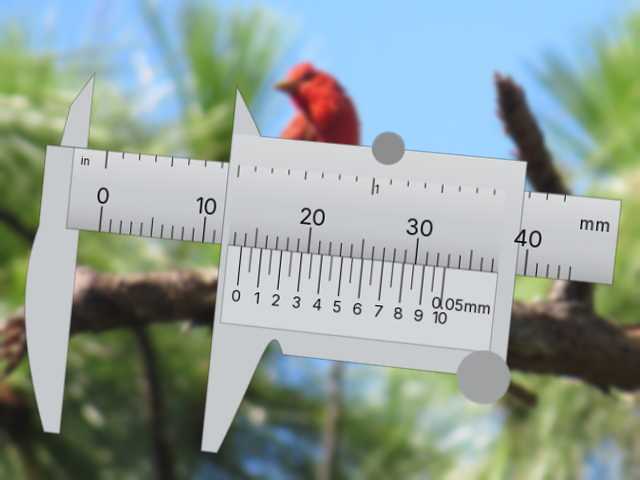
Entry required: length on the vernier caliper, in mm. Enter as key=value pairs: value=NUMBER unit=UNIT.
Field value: value=13.7 unit=mm
